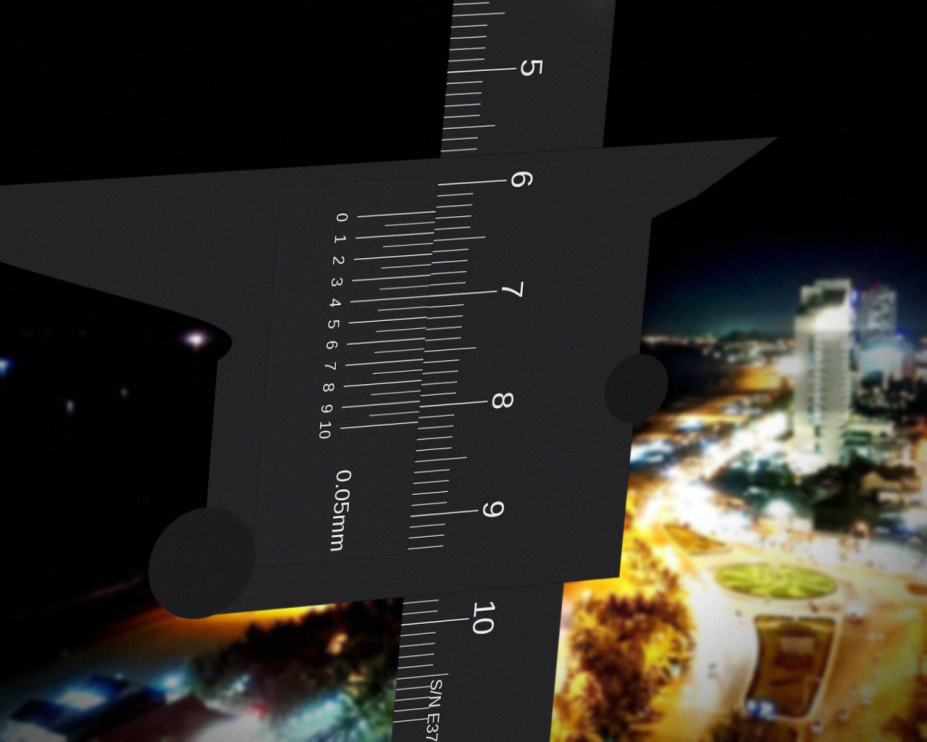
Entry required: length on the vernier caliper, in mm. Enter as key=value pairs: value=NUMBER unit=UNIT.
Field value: value=62.4 unit=mm
